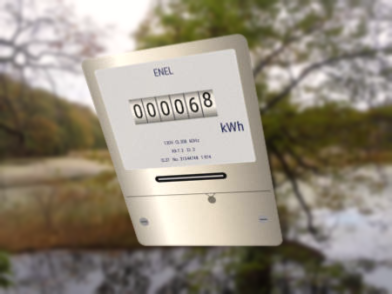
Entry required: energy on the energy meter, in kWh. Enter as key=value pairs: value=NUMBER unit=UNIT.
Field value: value=68 unit=kWh
